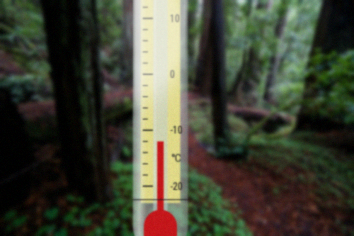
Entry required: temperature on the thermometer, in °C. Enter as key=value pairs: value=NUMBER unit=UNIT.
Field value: value=-12 unit=°C
